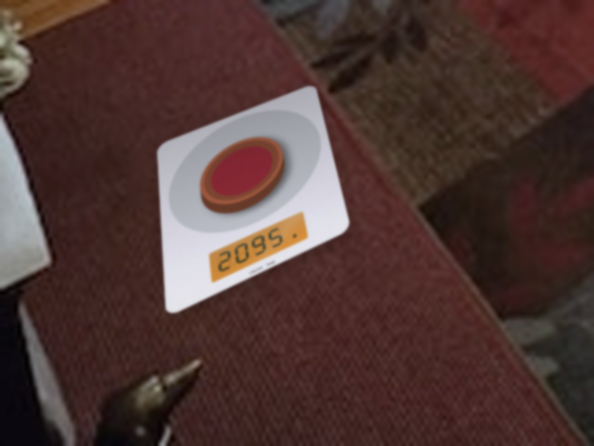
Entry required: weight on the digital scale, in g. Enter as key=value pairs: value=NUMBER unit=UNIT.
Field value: value=2095 unit=g
